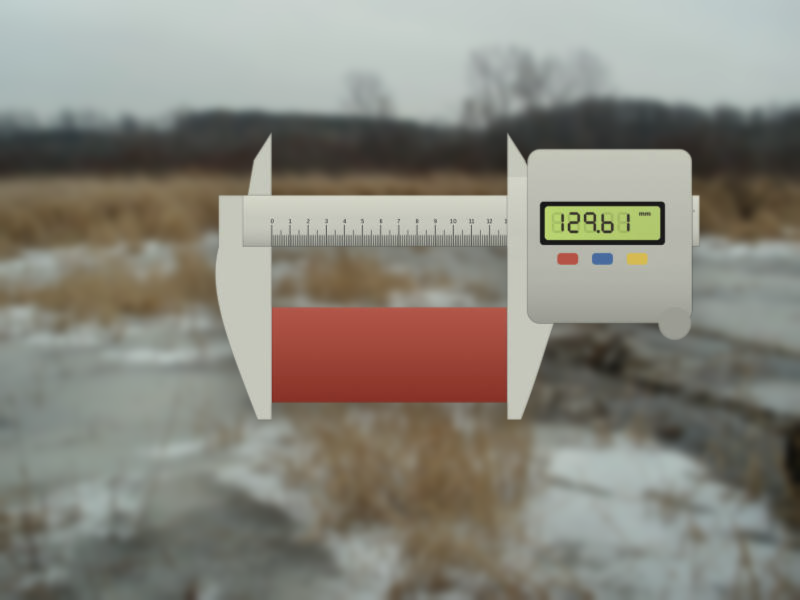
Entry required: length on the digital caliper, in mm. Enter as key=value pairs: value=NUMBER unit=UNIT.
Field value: value=129.61 unit=mm
